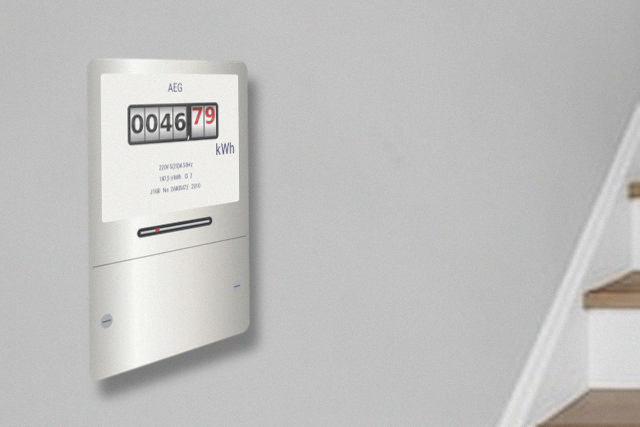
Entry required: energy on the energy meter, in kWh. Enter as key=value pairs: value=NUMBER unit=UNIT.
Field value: value=46.79 unit=kWh
